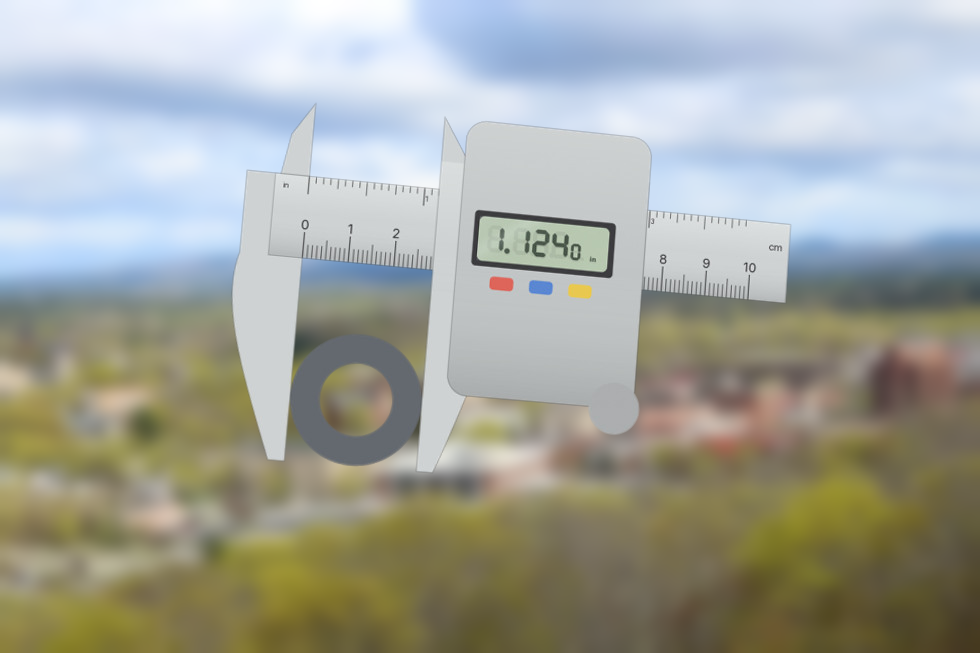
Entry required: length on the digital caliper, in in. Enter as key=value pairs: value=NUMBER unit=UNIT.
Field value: value=1.1240 unit=in
